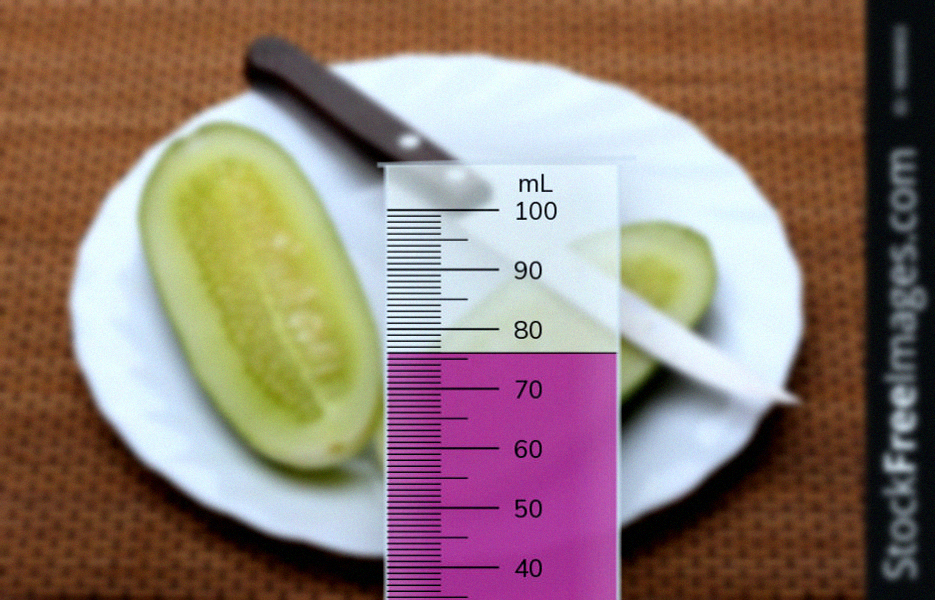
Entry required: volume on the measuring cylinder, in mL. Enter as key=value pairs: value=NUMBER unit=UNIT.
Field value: value=76 unit=mL
